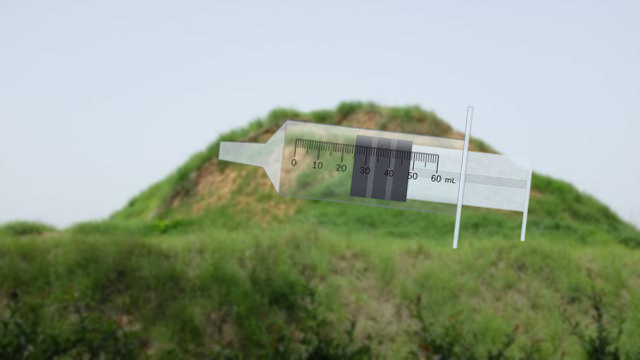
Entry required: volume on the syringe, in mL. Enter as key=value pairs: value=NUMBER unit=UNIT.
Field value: value=25 unit=mL
